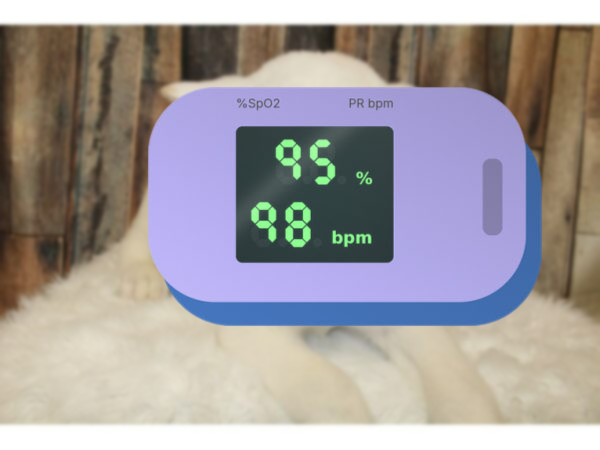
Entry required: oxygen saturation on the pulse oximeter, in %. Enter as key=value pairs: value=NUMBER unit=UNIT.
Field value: value=95 unit=%
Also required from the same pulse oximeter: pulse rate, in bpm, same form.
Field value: value=98 unit=bpm
